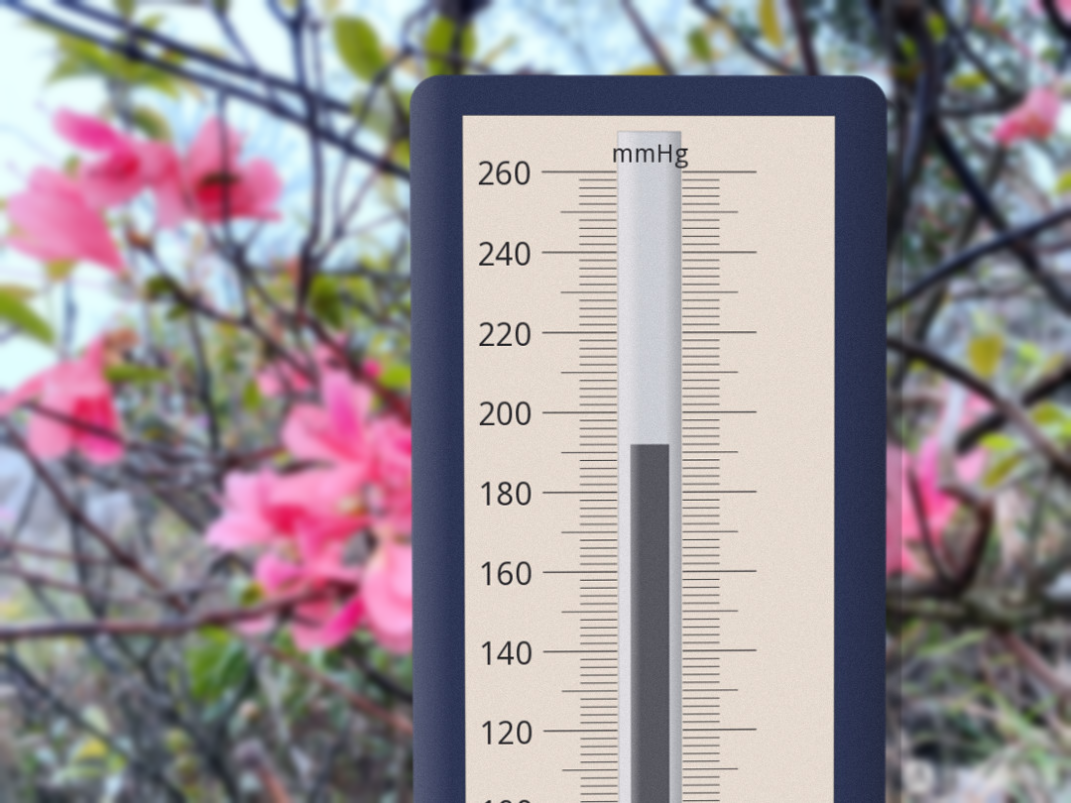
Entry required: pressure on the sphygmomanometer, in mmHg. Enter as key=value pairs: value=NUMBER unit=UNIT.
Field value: value=192 unit=mmHg
